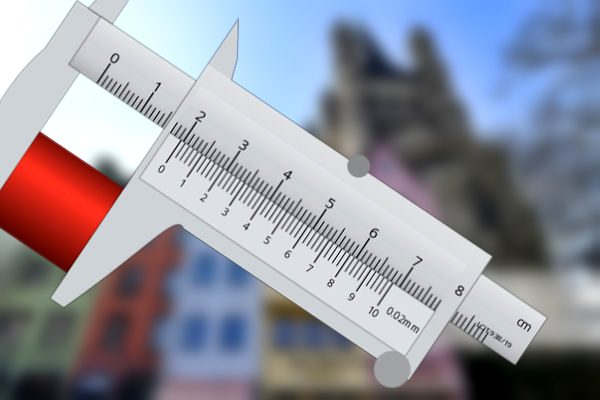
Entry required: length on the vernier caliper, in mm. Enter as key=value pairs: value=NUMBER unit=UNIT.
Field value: value=19.5 unit=mm
